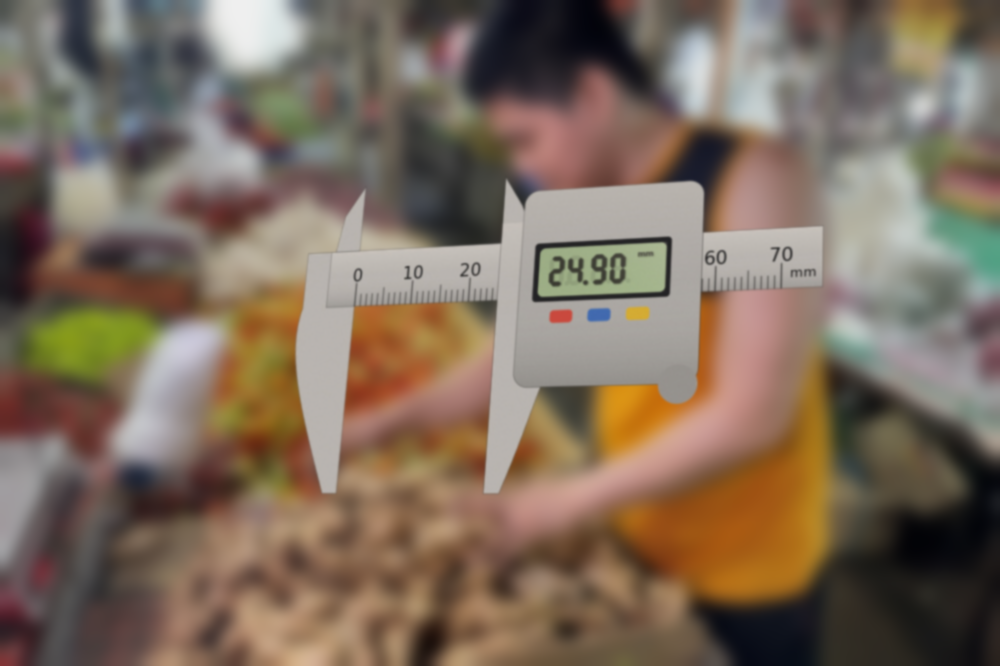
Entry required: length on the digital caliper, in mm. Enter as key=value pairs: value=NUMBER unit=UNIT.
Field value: value=24.90 unit=mm
